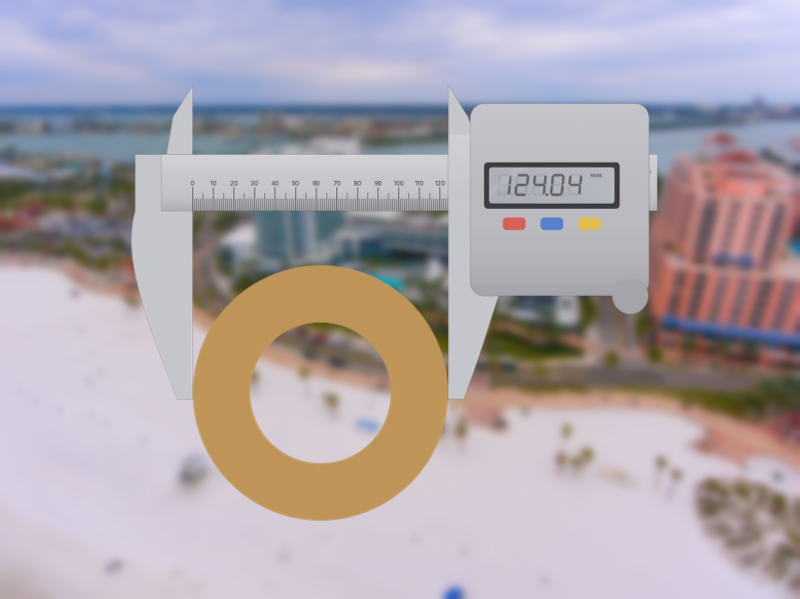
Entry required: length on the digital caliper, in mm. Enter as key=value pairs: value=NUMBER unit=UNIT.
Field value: value=124.04 unit=mm
